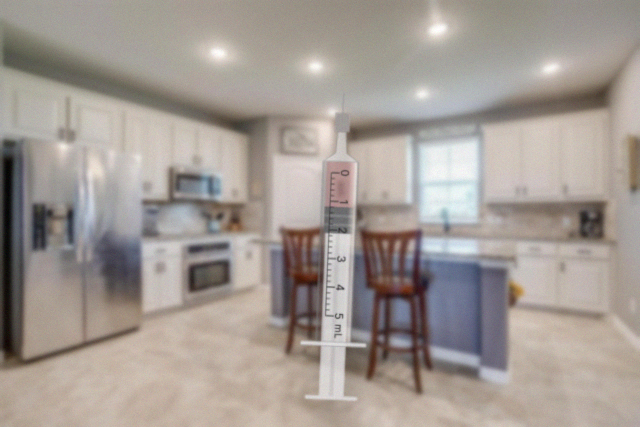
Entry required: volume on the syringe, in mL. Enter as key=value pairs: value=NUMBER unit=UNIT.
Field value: value=1.2 unit=mL
